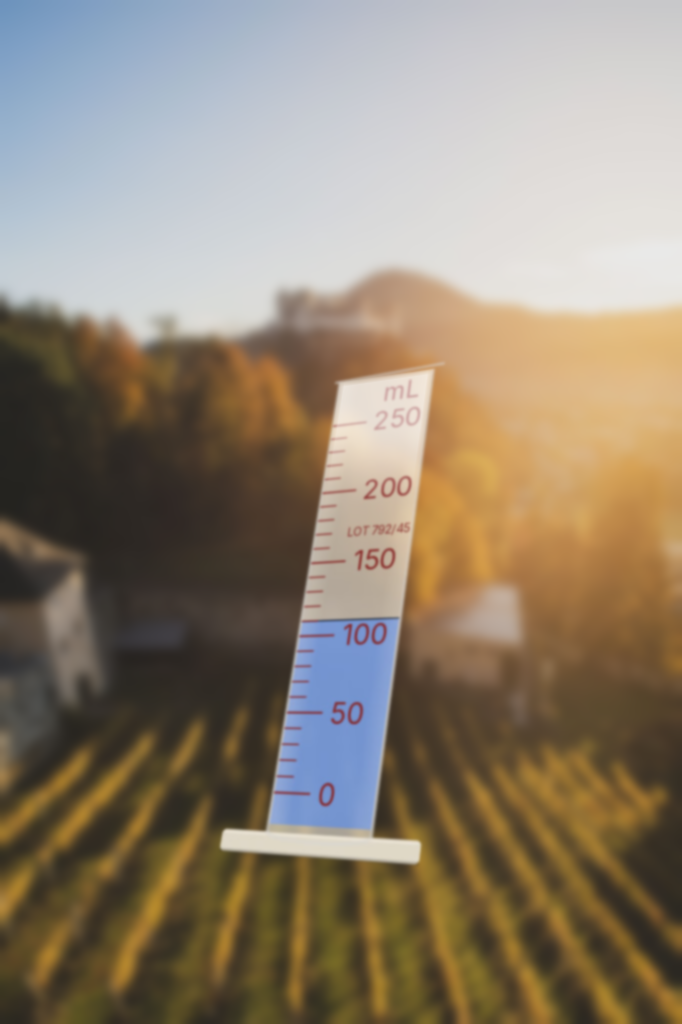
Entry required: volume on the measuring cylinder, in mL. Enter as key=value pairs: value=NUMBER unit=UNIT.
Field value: value=110 unit=mL
